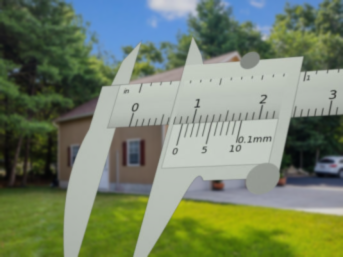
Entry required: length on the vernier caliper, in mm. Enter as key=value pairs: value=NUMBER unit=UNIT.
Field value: value=8.4 unit=mm
